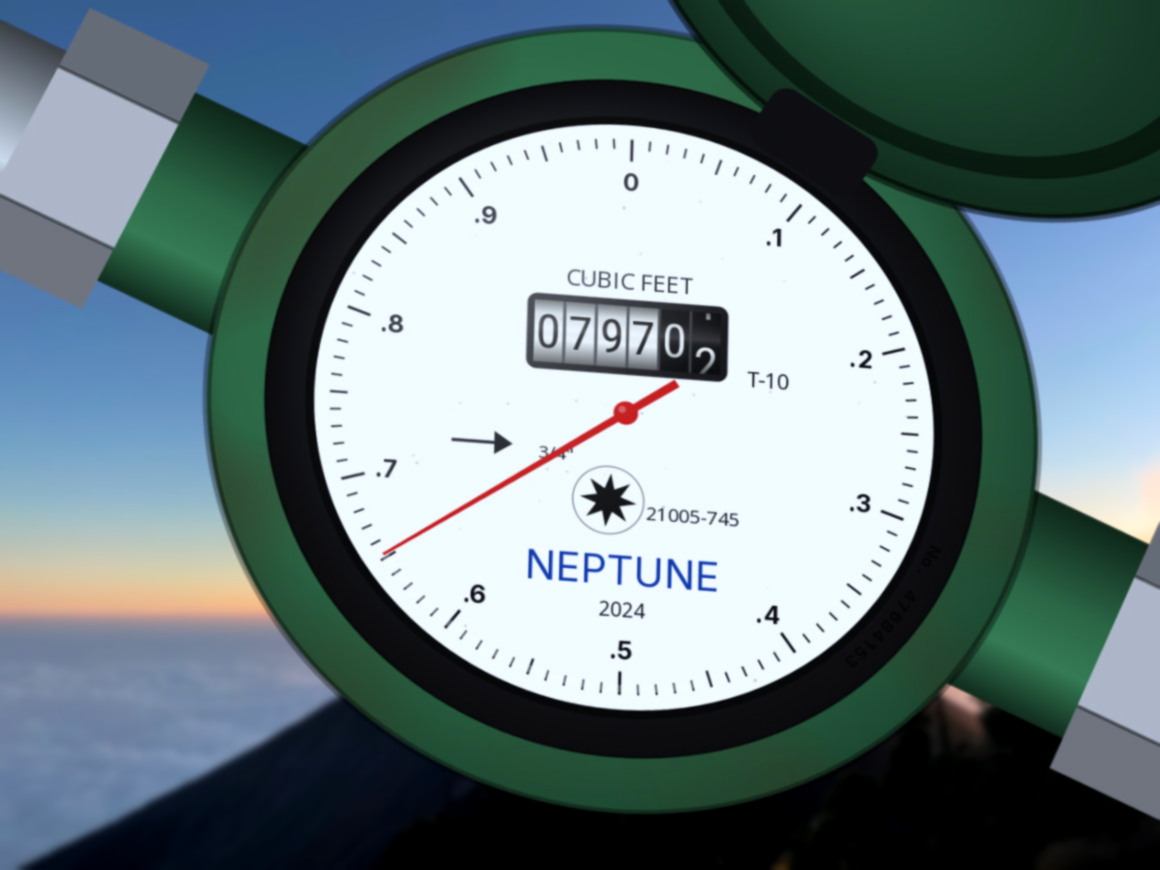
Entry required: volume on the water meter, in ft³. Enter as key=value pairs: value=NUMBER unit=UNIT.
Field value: value=79701.65 unit=ft³
